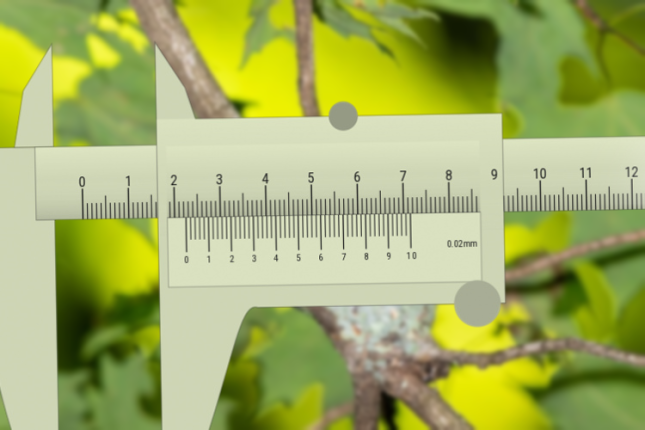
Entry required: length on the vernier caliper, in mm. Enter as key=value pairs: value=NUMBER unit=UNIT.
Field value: value=22.5 unit=mm
